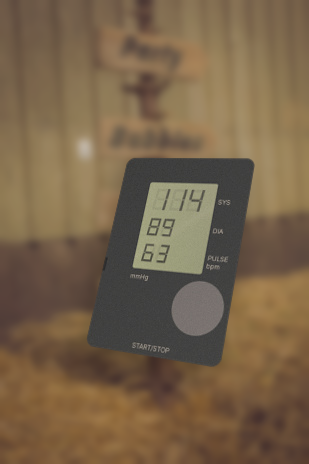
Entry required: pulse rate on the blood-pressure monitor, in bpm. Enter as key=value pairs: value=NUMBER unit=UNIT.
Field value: value=63 unit=bpm
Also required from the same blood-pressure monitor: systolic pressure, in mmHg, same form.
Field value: value=114 unit=mmHg
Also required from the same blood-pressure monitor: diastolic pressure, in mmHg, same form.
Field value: value=89 unit=mmHg
